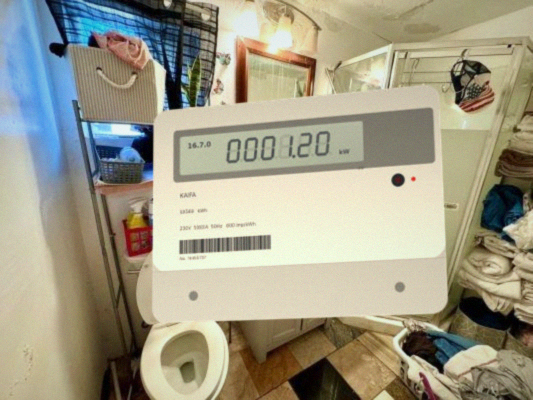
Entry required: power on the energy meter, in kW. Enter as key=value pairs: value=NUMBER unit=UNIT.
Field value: value=1.20 unit=kW
